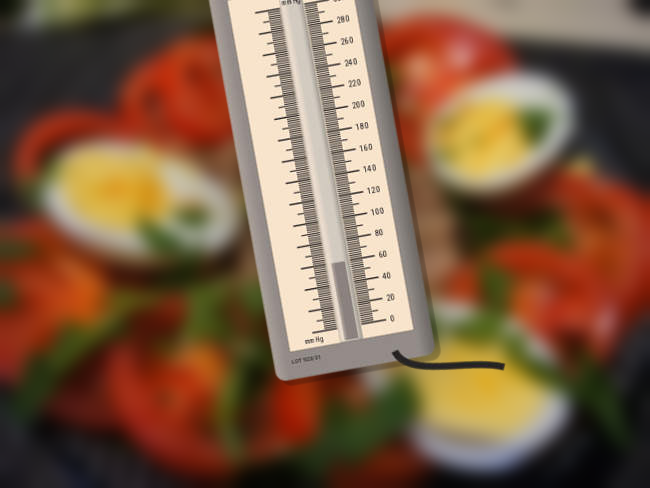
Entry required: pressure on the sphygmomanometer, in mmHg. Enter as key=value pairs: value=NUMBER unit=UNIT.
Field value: value=60 unit=mmHg
